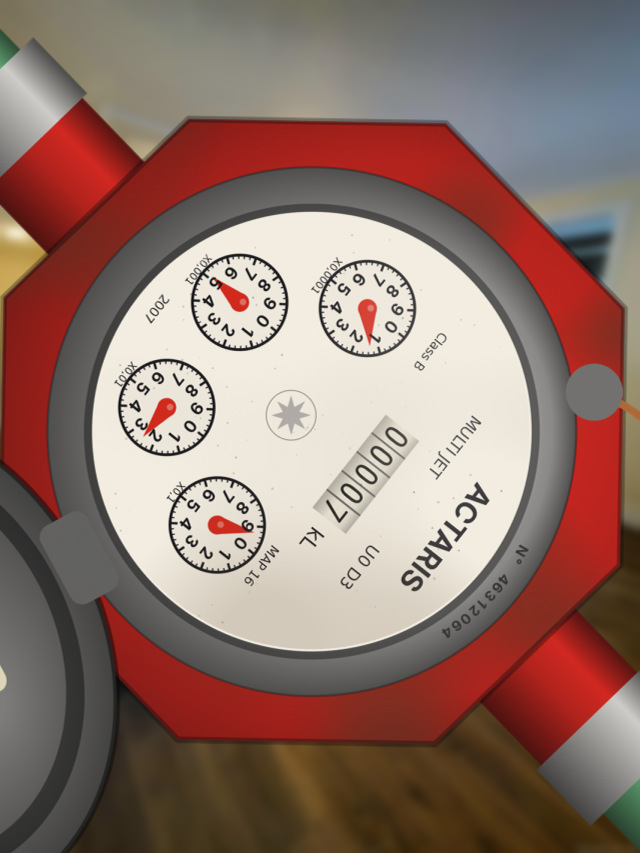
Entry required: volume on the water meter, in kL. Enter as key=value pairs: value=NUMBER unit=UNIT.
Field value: value=6.9251 unit=kL
